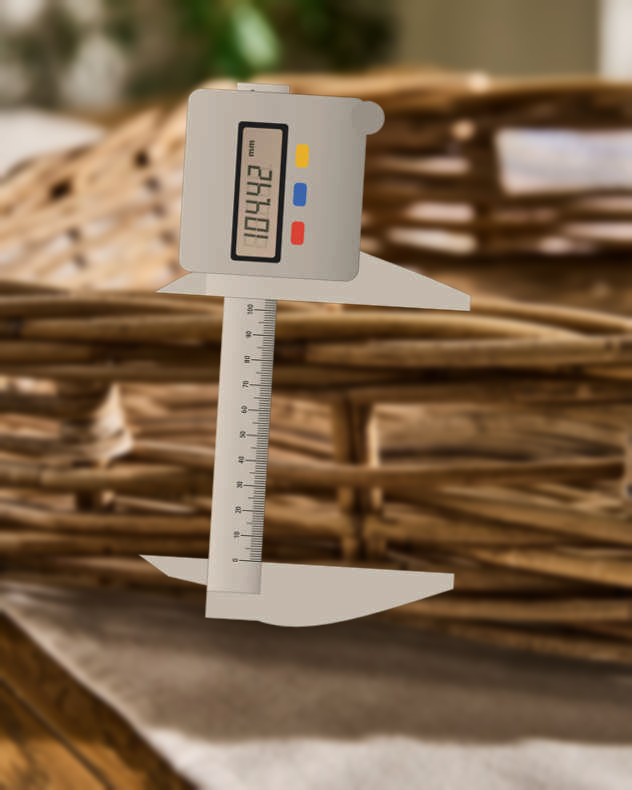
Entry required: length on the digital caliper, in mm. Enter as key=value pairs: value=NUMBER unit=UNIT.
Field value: value=104.42 unit=mm
